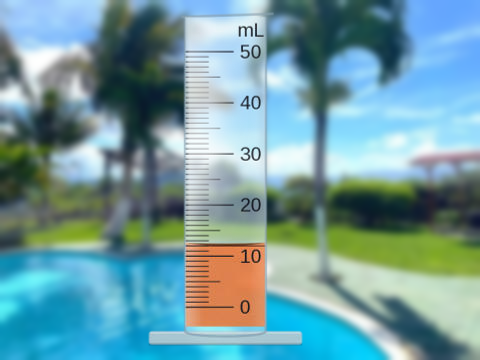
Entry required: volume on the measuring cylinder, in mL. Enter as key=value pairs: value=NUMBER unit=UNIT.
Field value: value=12 unit=mL
